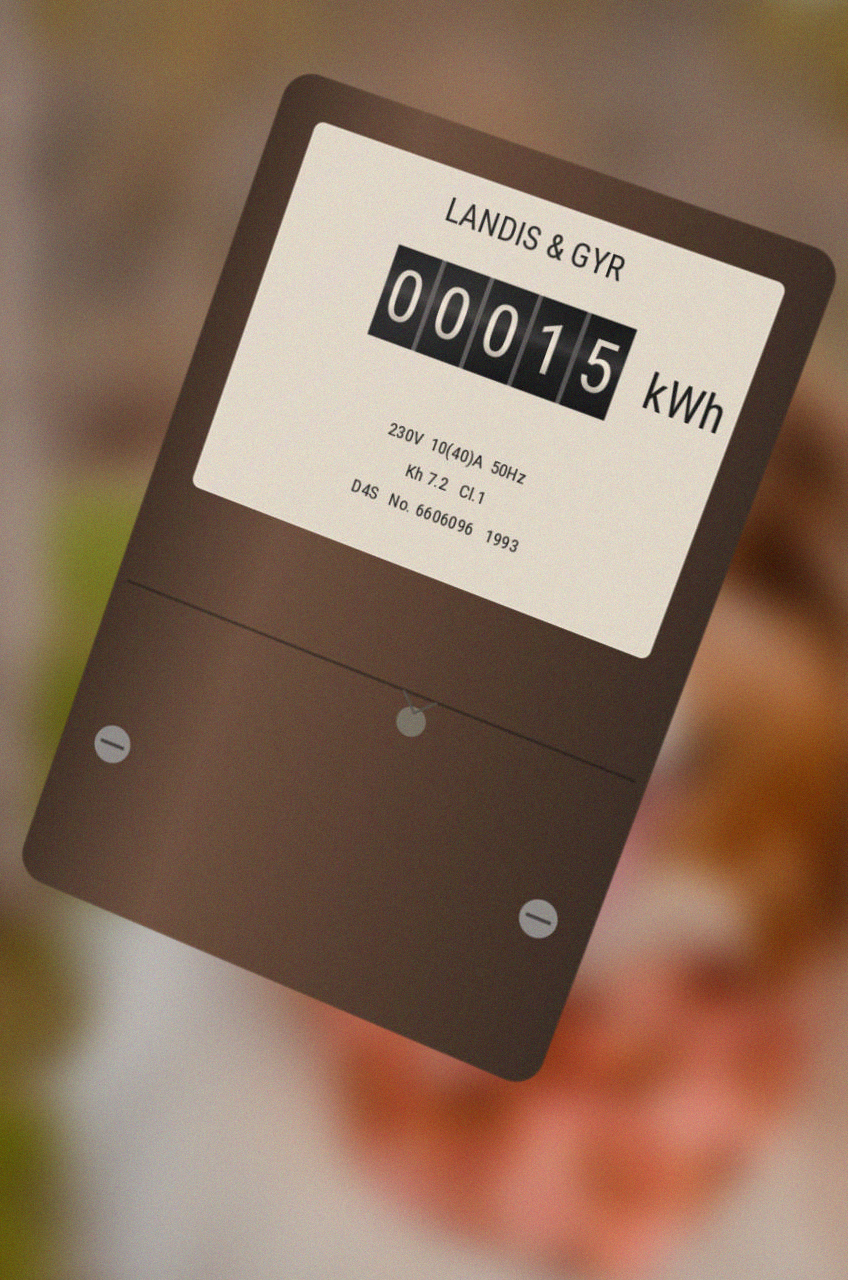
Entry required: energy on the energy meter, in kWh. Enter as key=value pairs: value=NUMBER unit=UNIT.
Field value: value=15 unit=kWh
